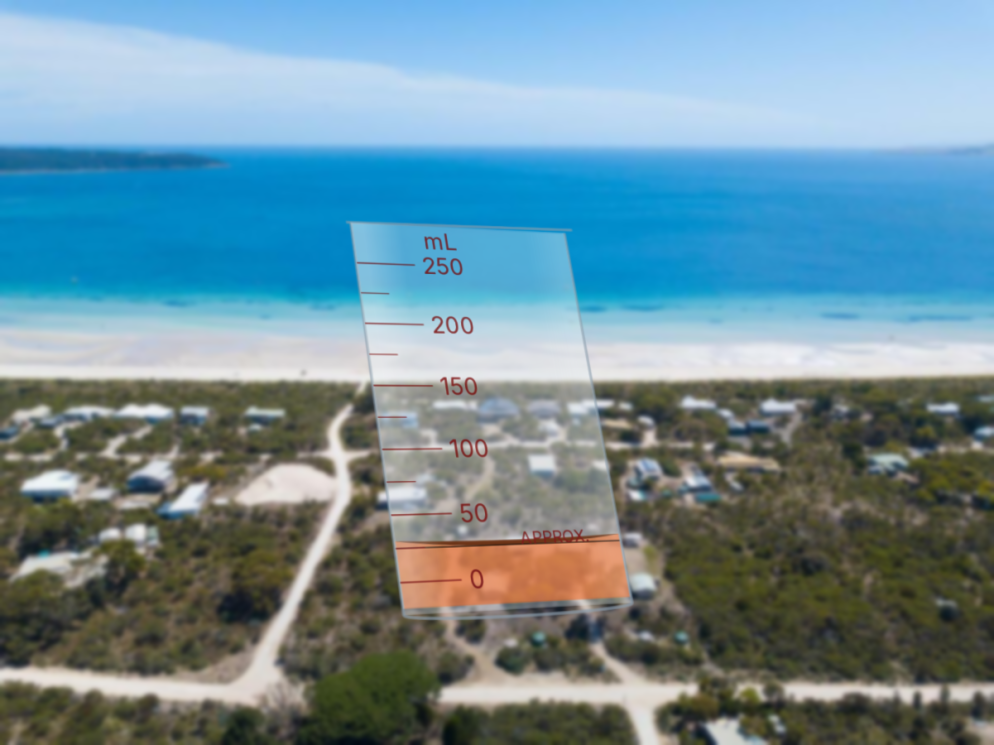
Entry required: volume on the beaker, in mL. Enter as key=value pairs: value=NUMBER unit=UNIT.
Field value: value=25 unit=mL
